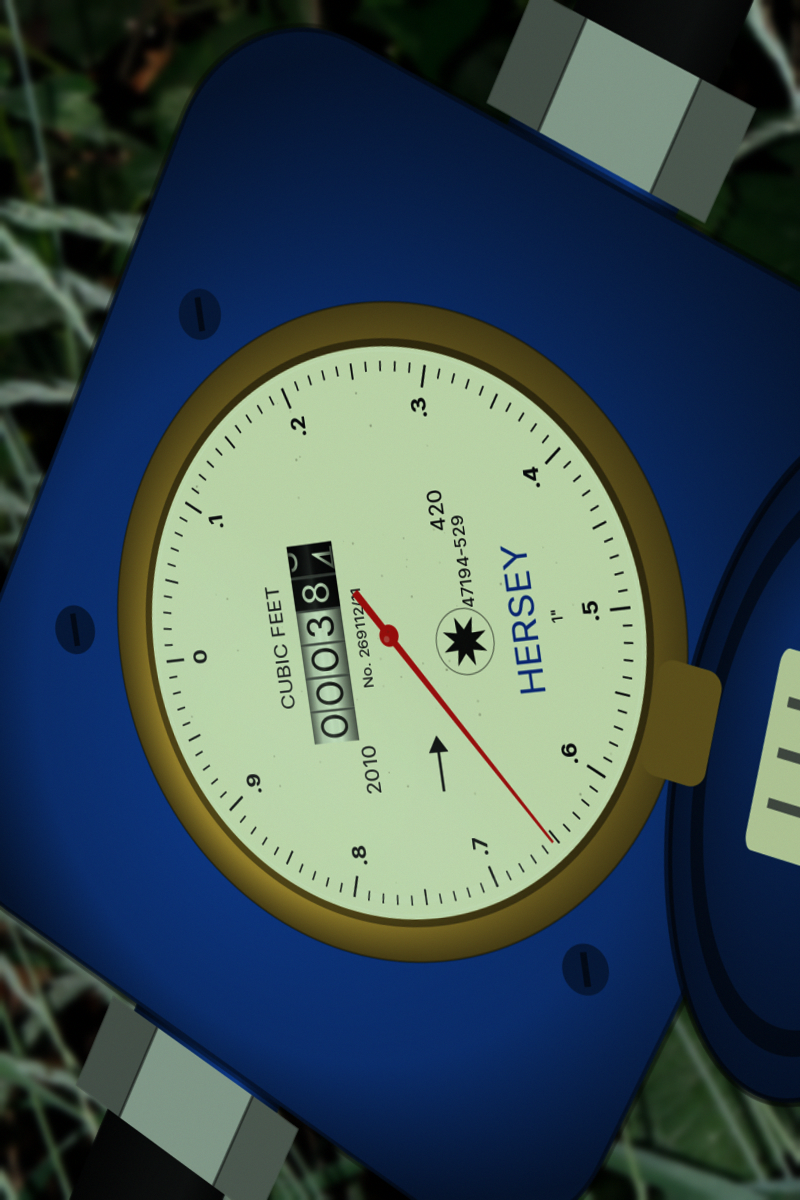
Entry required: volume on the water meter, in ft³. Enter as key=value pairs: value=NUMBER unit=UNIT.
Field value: value=383.65 unit=ft³
